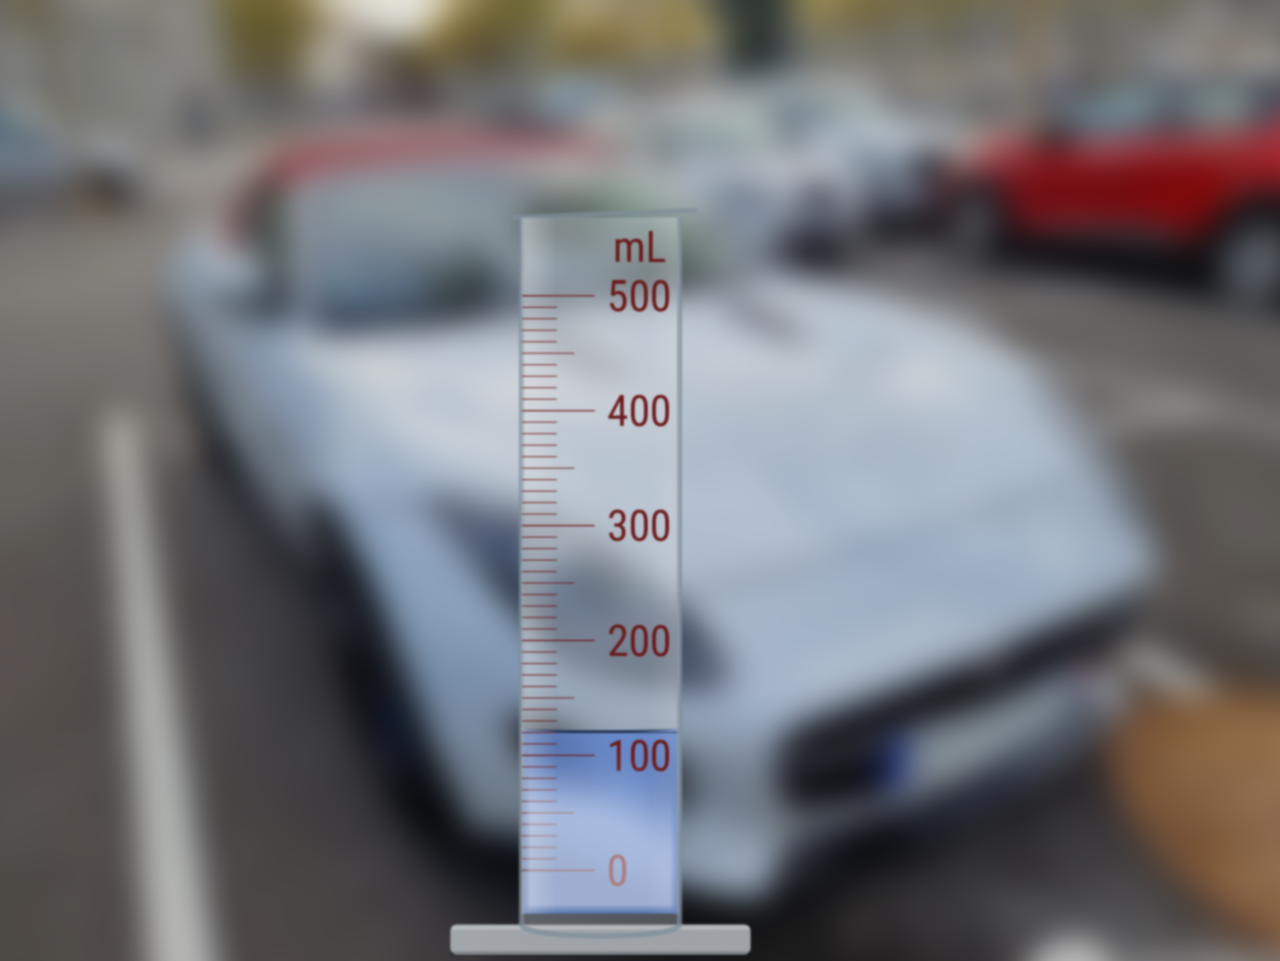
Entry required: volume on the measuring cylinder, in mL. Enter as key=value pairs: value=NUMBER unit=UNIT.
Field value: value=120 unit=mL
